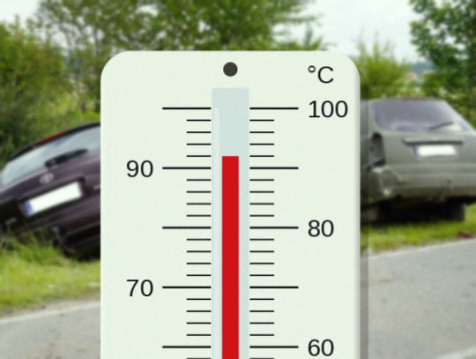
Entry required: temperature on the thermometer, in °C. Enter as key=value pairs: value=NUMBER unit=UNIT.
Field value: value=92 unit=°C
